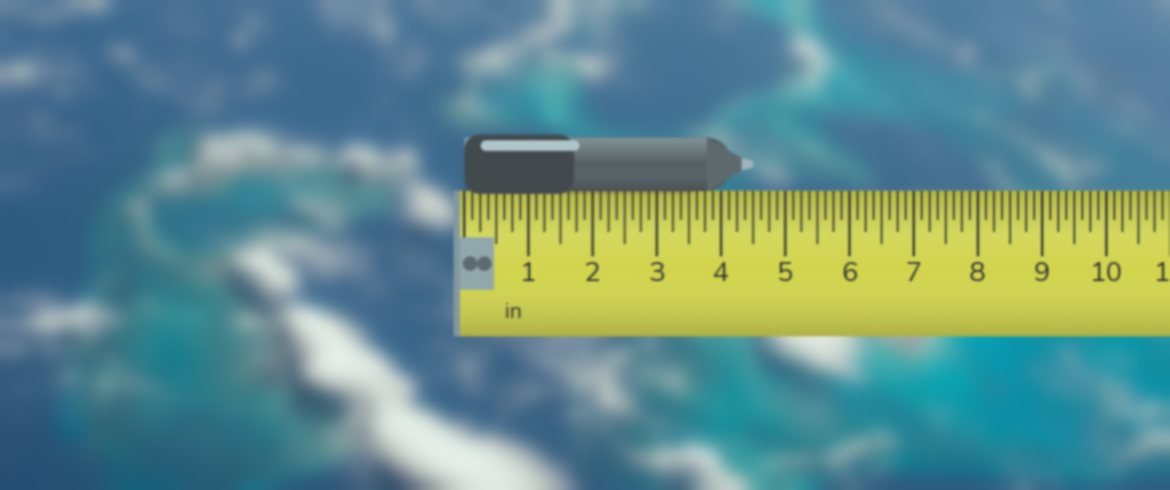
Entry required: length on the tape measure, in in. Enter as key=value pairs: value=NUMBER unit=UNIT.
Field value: value=4.5 unit=in
